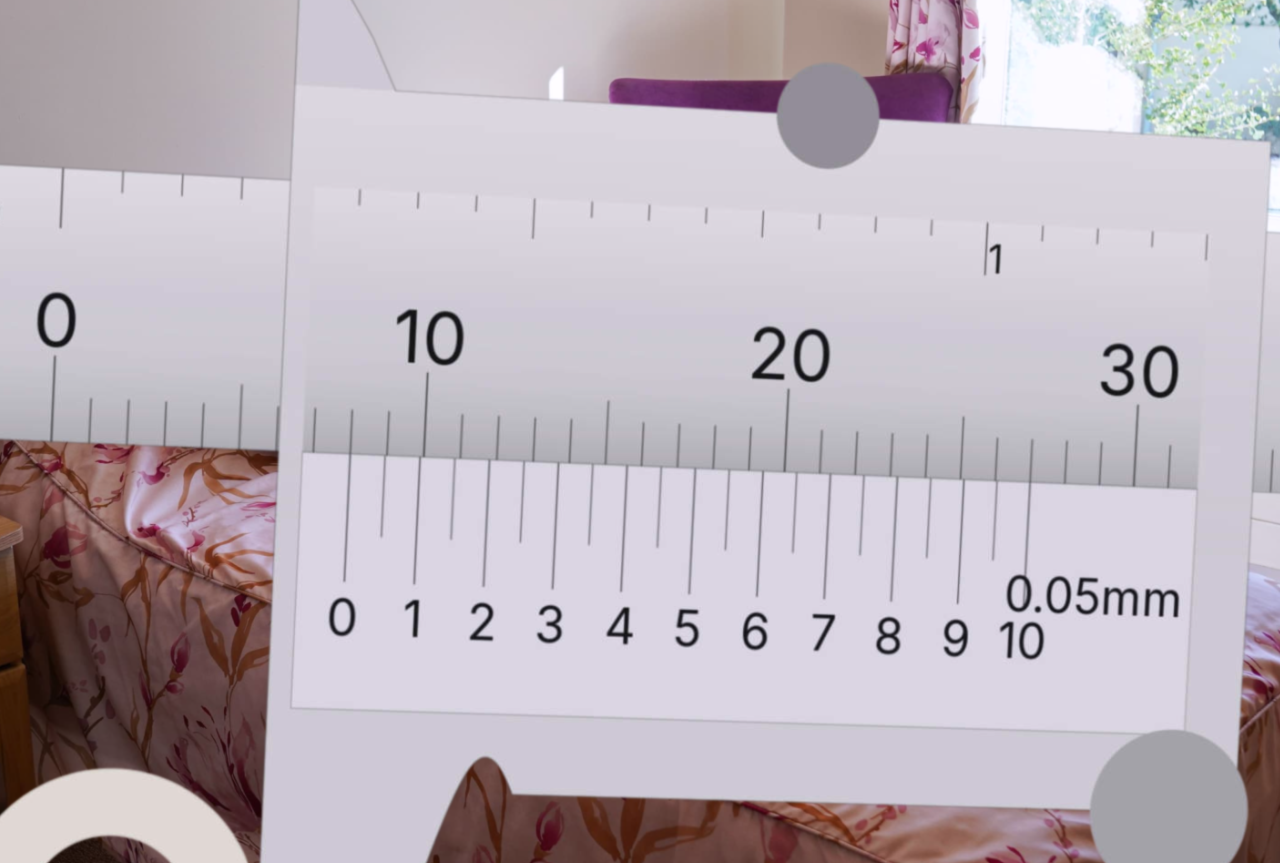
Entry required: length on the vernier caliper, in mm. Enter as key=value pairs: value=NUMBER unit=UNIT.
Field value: value=8.00 unit=mm
